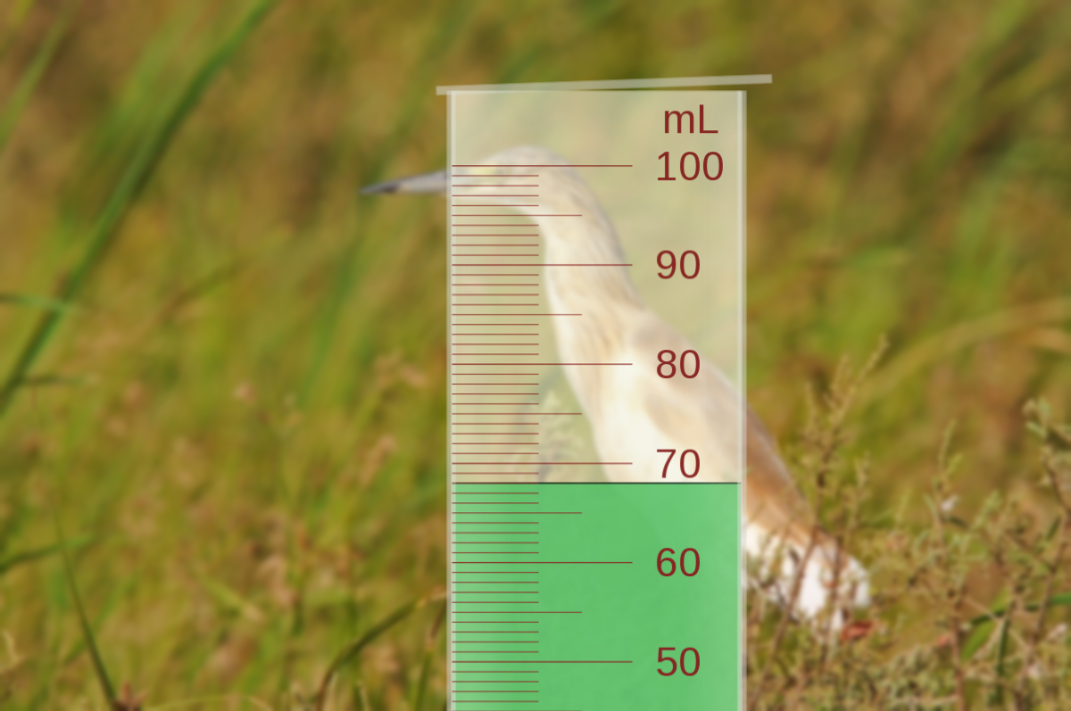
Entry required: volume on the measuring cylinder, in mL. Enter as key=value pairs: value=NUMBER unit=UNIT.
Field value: value=68 unit=mL
